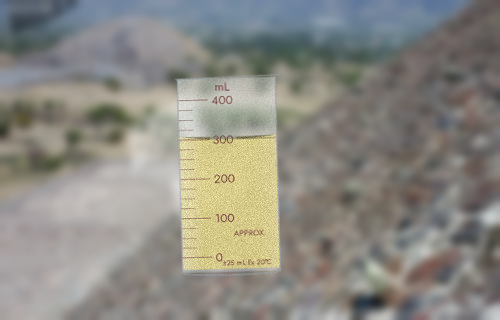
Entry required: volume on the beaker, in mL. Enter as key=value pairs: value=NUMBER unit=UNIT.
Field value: value=300 unit=mL
